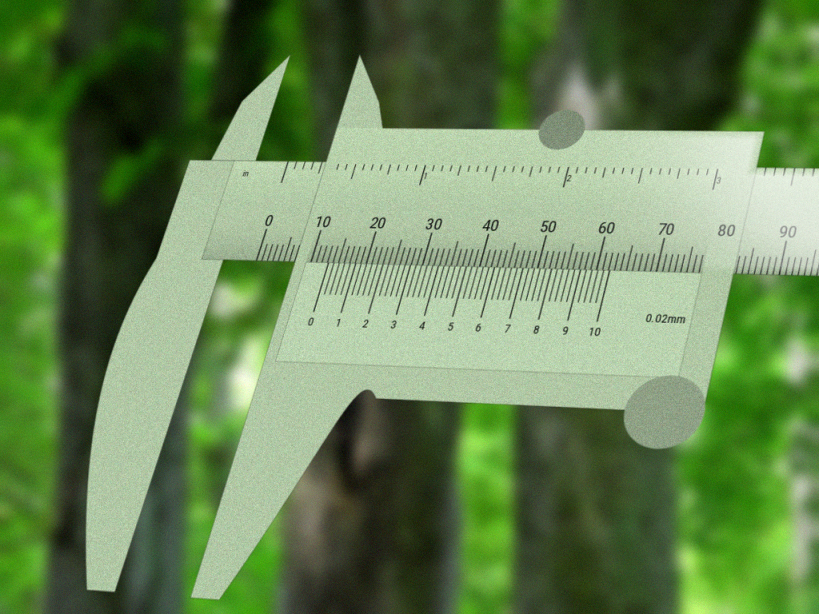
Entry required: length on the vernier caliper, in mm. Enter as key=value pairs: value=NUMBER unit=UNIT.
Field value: value=13.2 unit=mm
